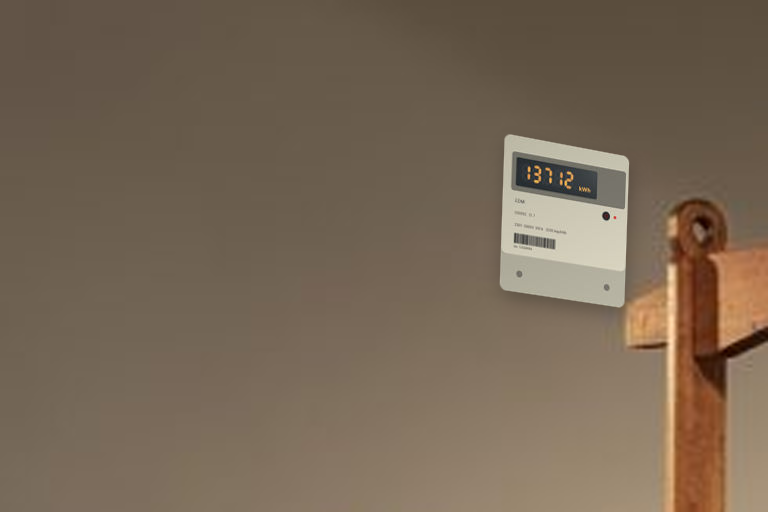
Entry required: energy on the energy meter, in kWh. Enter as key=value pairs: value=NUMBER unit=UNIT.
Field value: value=13712 unit=kWh
